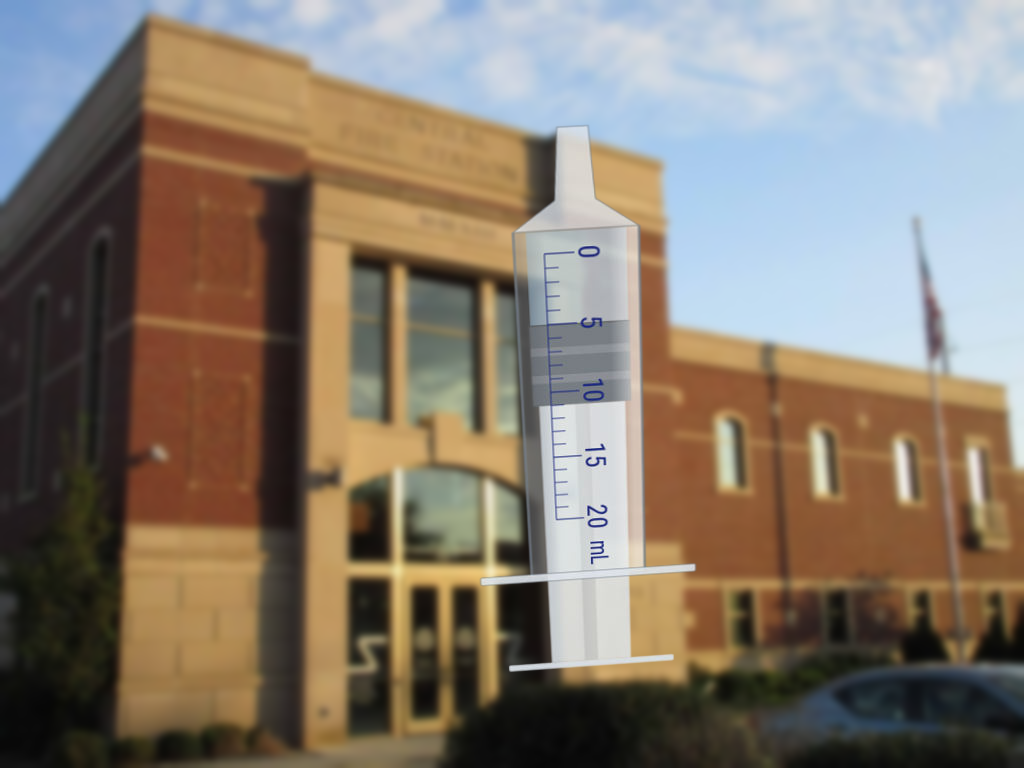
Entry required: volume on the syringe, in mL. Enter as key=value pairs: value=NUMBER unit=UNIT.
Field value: value=5 unit=mL
